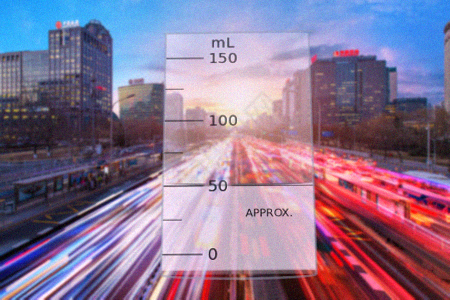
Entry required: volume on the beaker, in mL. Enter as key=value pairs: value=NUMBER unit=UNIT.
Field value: value=50 unit=mL
